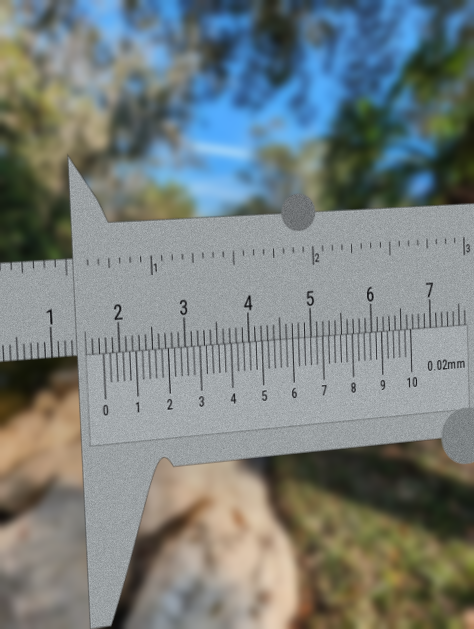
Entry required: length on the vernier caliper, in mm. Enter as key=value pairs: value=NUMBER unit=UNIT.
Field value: value=17.6 unit=mm
